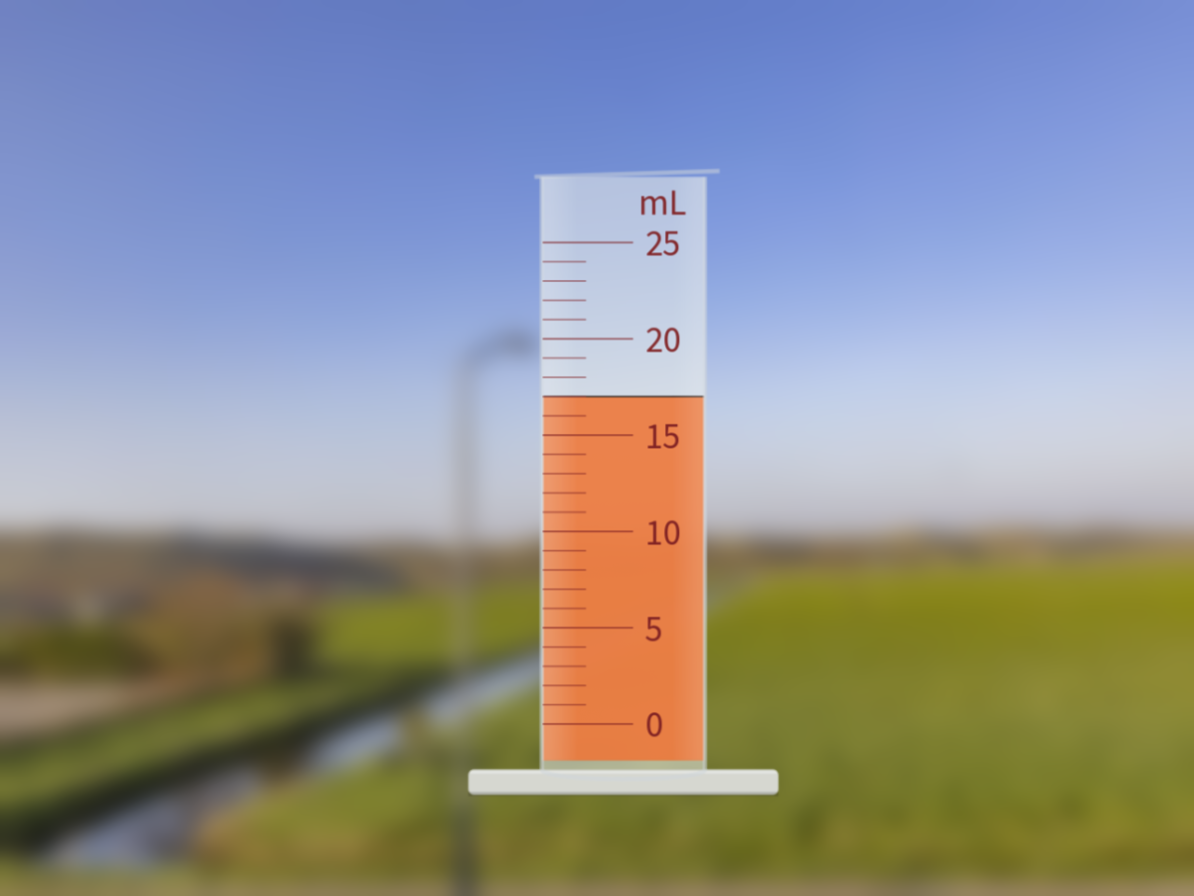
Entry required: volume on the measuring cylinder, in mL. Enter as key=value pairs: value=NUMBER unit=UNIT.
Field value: value=17 unit=mL
